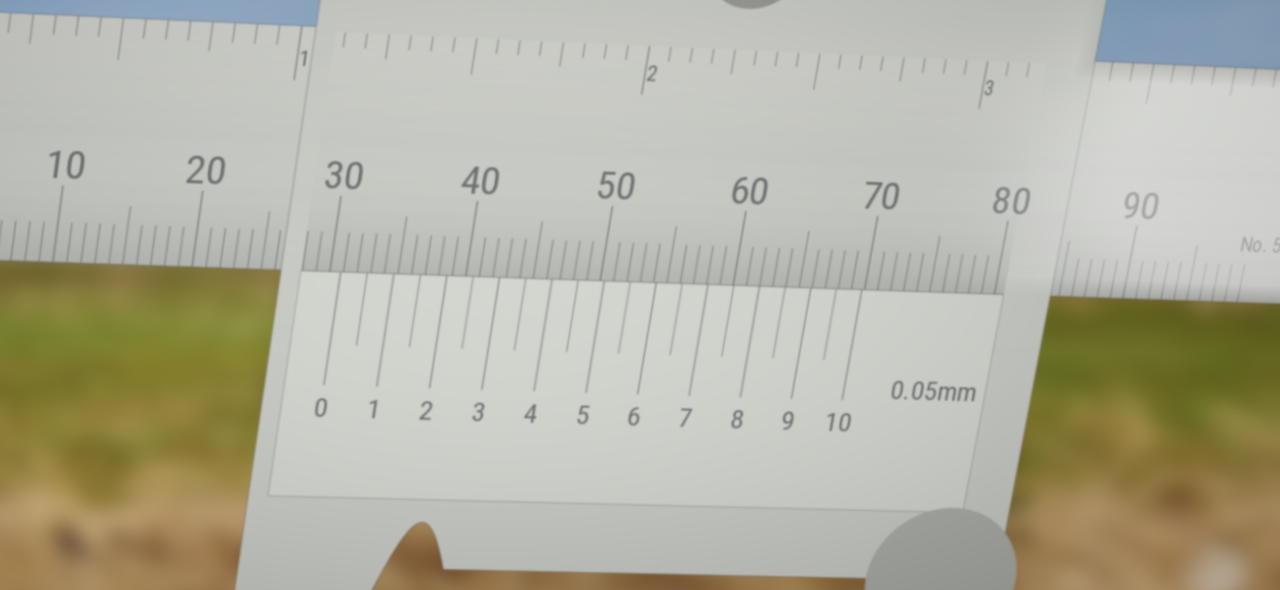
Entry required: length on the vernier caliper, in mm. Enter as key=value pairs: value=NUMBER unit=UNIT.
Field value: value=30.8 unit=mm
